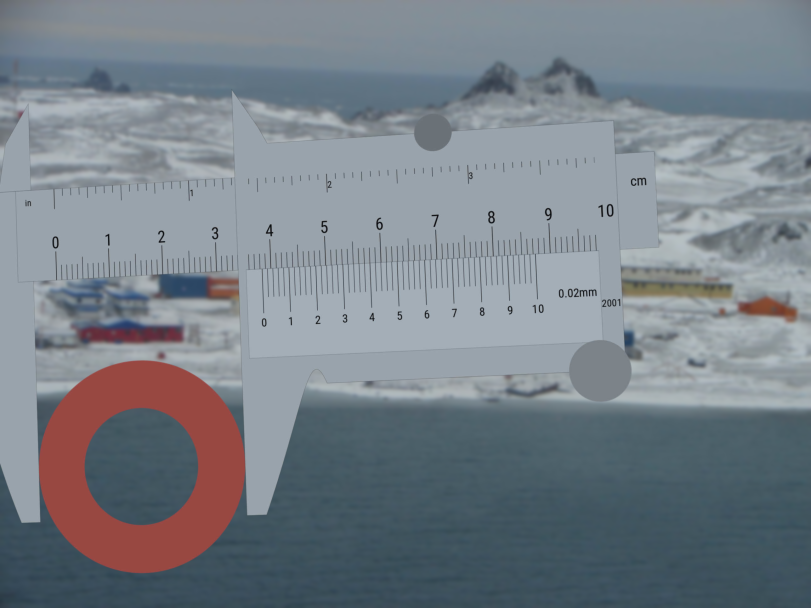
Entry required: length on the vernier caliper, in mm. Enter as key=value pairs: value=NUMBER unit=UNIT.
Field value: value=38.4 unit=mm
